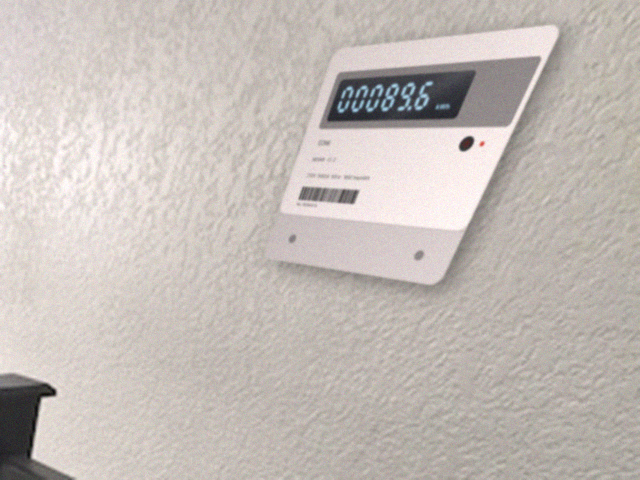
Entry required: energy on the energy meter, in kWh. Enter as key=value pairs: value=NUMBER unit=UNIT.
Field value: value=89.6 unit=kWh
